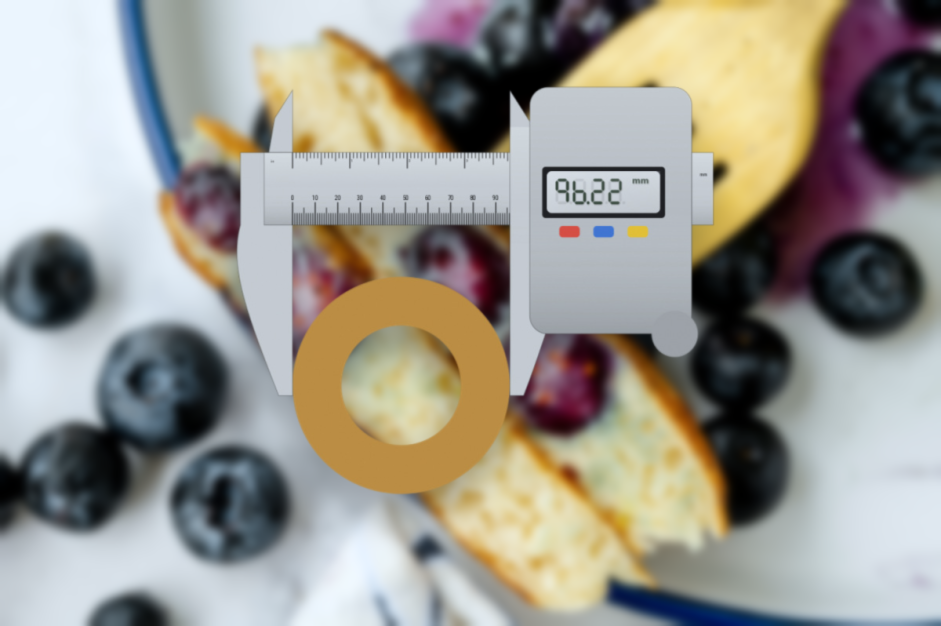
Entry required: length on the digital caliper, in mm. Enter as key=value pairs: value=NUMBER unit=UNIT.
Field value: value=96.22 unit=mm
